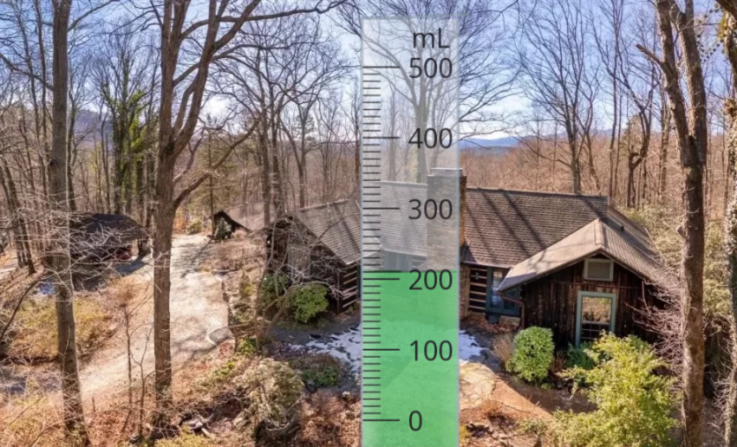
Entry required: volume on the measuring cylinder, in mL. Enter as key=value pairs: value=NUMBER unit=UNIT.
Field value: value=210 unit=mL
